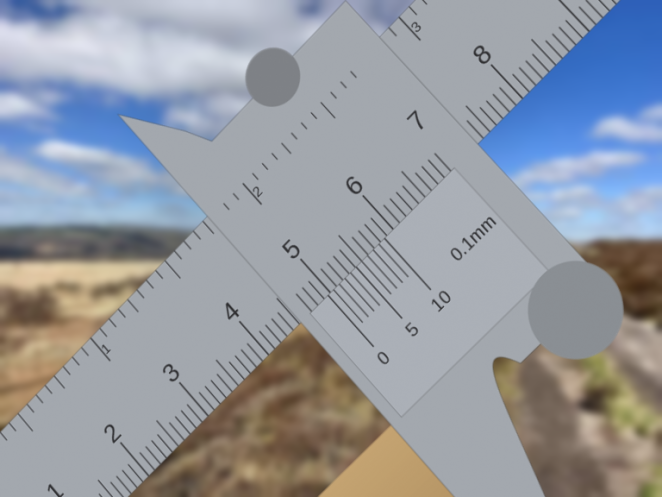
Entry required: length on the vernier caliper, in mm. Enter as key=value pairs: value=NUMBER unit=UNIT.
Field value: value=49.6 unit=mm
